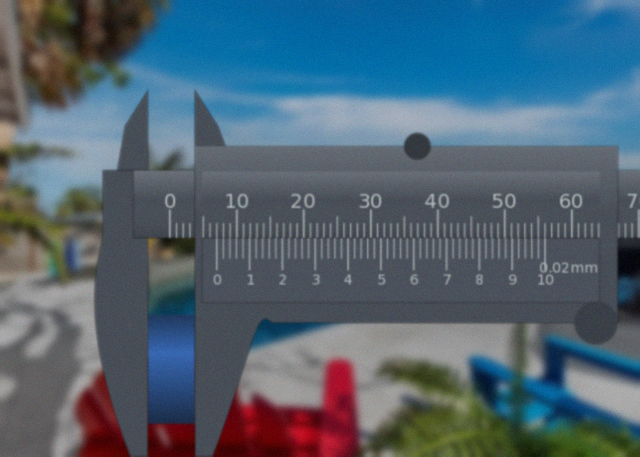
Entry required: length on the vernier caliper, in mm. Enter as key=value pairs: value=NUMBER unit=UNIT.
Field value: value=7.0 unit=mm
